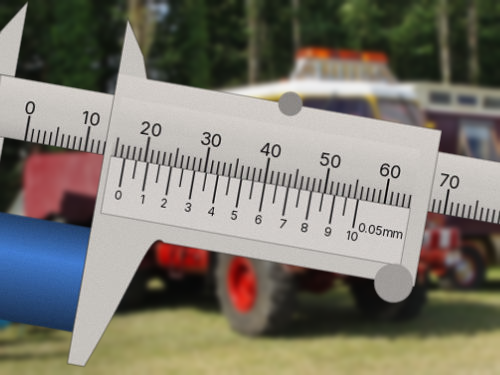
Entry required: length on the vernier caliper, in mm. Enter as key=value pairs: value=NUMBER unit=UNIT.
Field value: value=16.6 unit=mm
